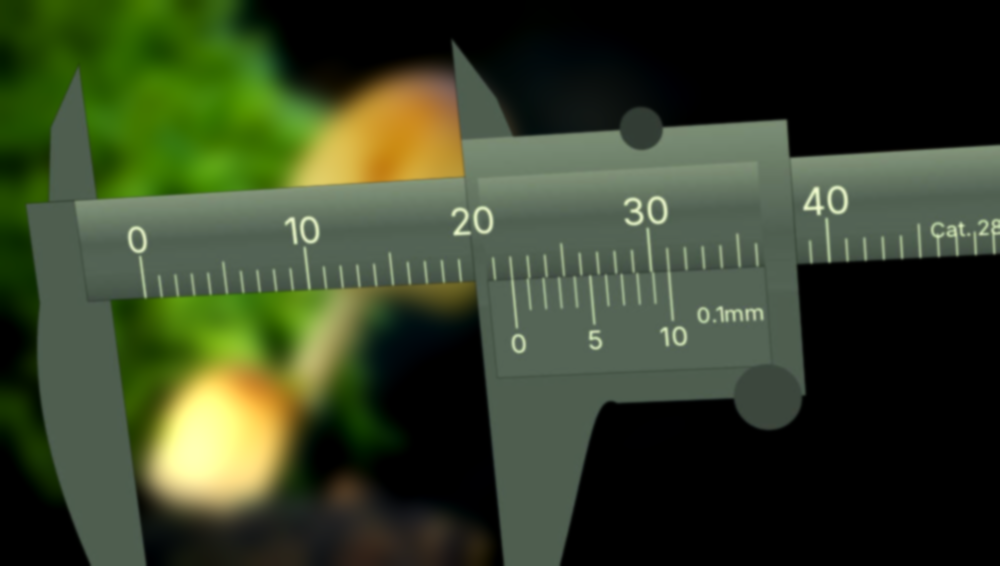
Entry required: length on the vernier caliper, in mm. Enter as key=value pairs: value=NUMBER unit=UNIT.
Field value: value=22.0 unit=mm
